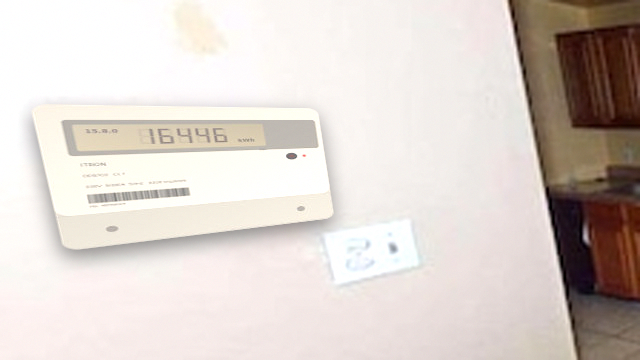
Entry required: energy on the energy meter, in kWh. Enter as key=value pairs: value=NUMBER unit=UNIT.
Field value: value=16446 unit=kWh
